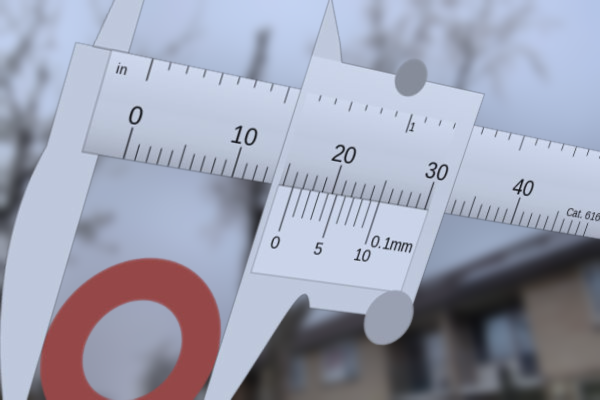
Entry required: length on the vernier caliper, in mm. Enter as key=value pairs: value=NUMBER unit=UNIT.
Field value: value=16.0 unit=mm
